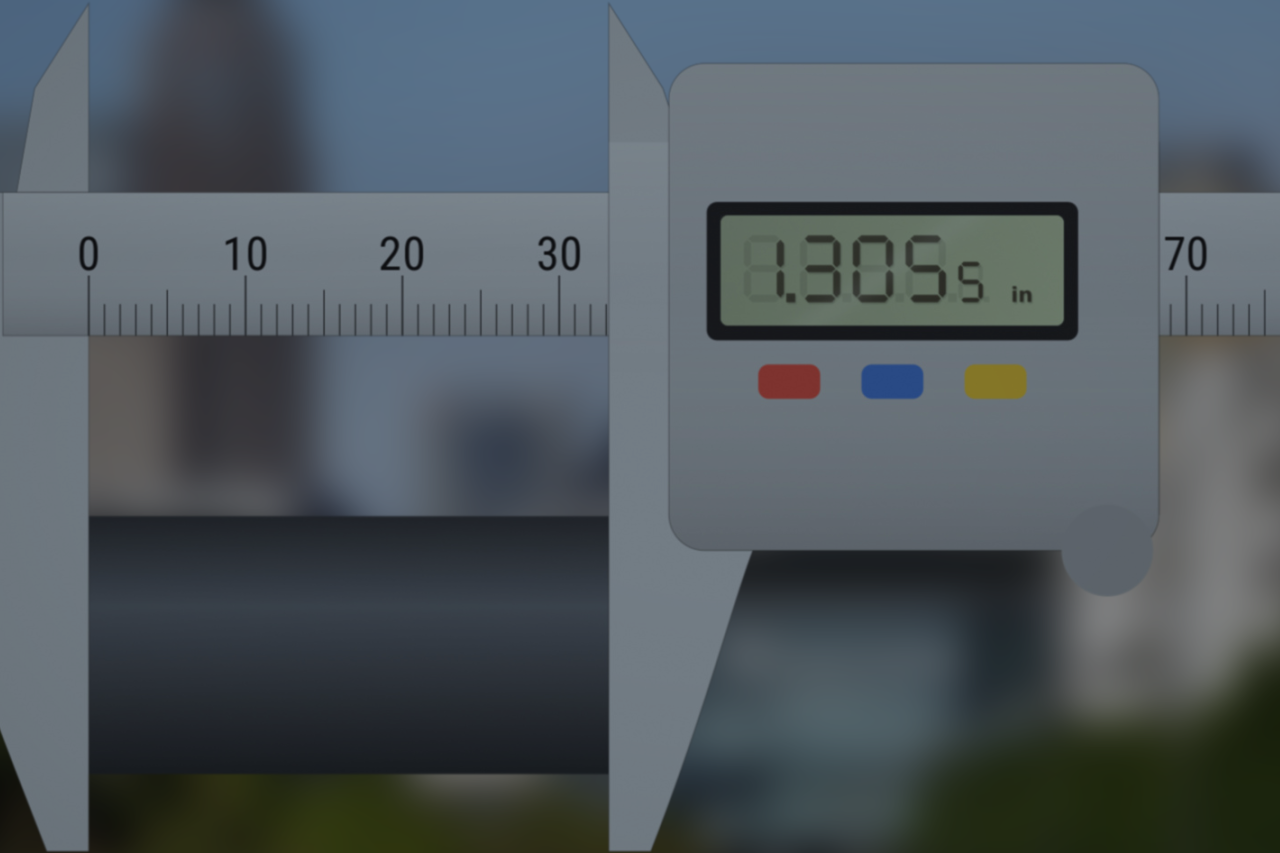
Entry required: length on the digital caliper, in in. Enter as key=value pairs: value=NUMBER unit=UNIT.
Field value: value=1.3055 unit=in
